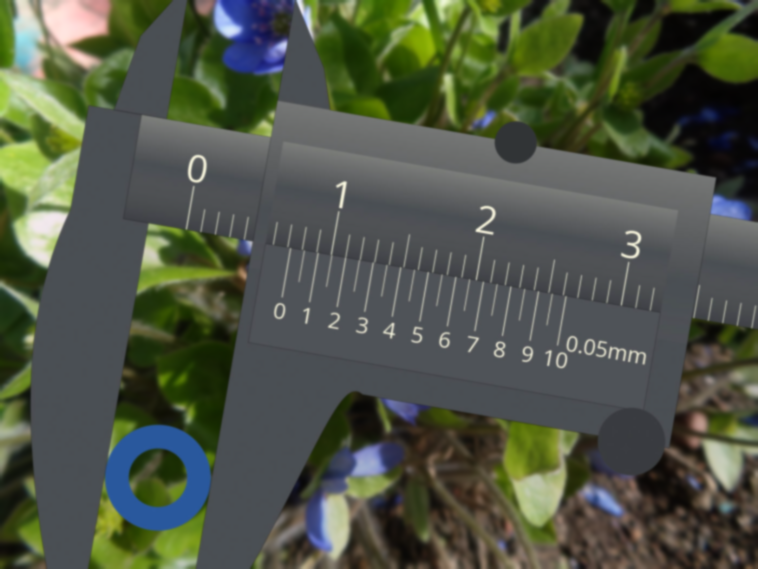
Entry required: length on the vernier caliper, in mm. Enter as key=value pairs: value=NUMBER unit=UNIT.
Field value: value=7.2 unit=mm
